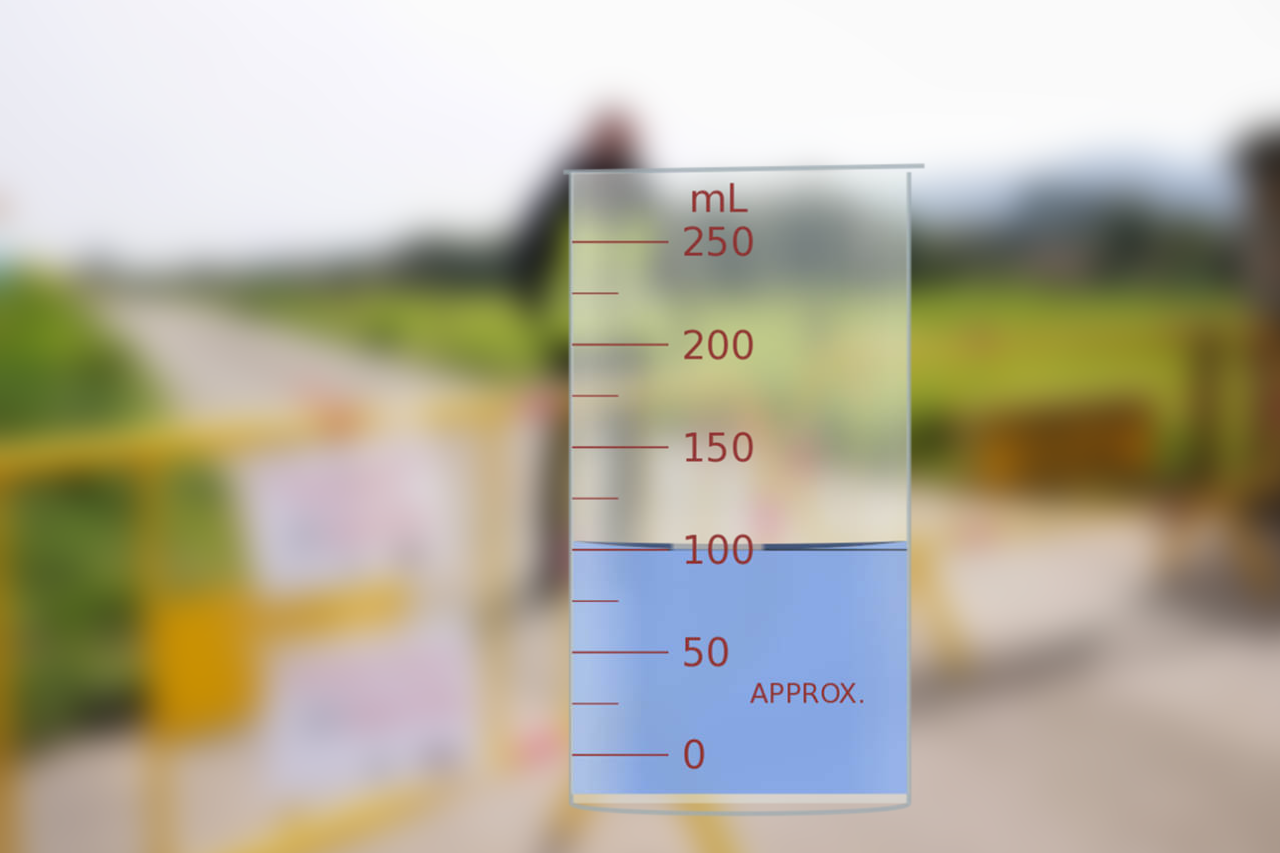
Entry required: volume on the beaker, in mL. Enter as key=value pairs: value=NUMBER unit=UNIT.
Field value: value=100 unit=mL
